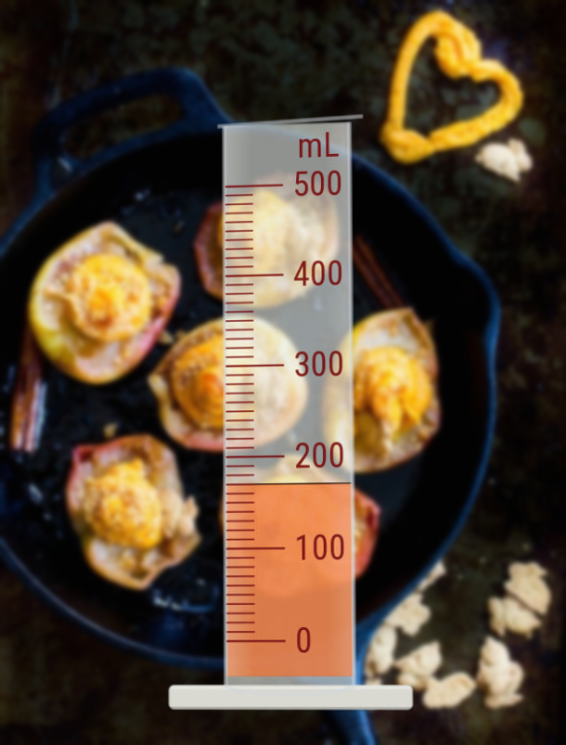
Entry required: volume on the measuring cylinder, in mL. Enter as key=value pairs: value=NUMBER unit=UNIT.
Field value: value=170 unit=mL
